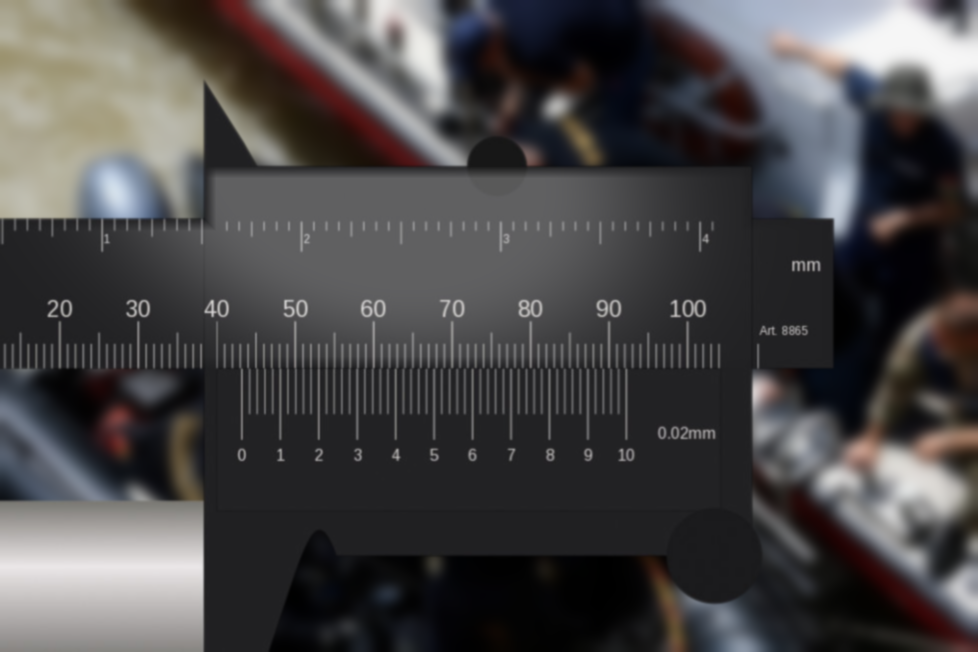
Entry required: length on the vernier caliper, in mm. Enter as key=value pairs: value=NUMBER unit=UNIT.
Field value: value=43.2 unit=mm
